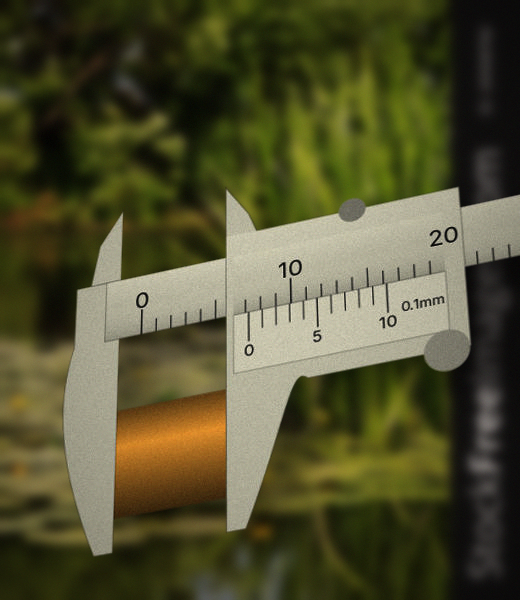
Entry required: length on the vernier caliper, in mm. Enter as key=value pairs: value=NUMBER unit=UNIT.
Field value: value=7.2 unit=mm
